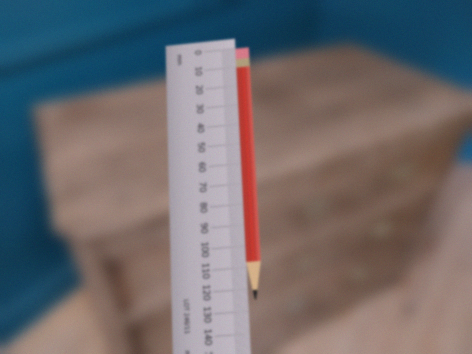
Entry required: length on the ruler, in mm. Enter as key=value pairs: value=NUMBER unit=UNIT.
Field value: value=125 unit=mm
